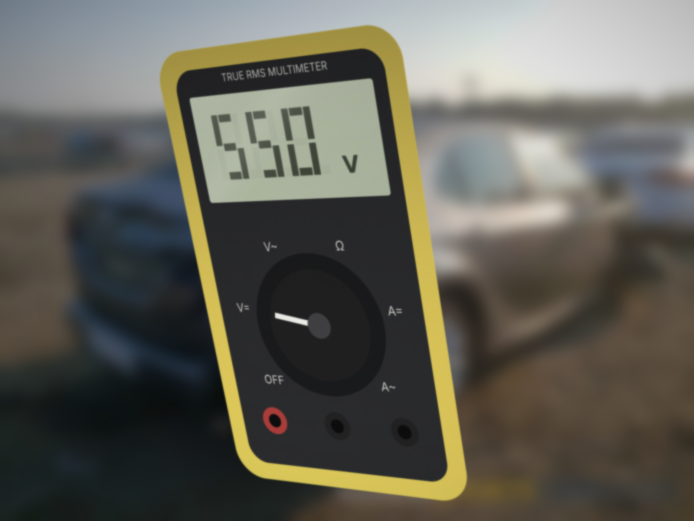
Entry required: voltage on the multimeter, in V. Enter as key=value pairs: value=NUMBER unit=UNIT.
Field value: value=550 unit=V
